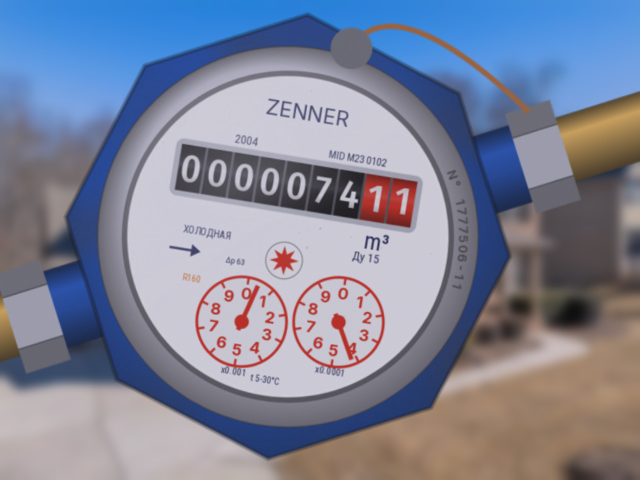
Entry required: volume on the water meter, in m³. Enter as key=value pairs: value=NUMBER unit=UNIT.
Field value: value=74.1104 unit=m³
